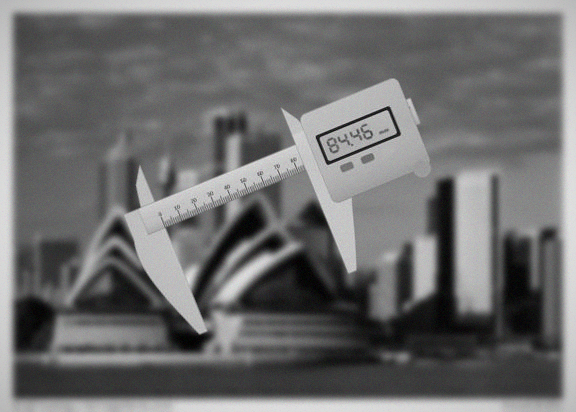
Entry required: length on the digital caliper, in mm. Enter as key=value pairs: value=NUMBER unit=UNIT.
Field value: value=84.46 unit=mm
